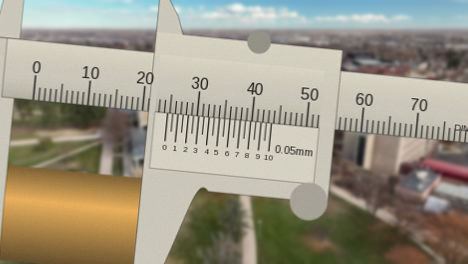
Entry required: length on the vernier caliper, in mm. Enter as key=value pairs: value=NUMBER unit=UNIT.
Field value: value=24.6 unit=mm
